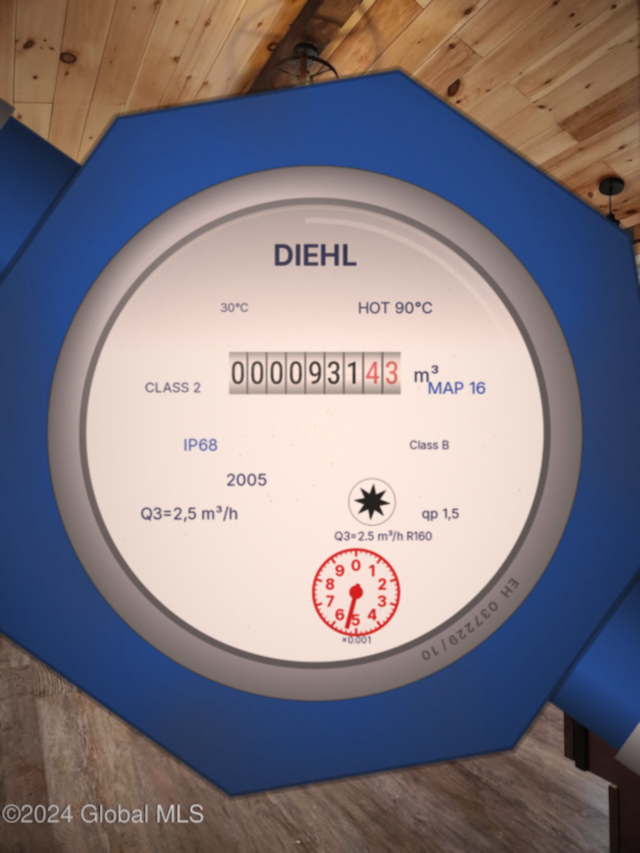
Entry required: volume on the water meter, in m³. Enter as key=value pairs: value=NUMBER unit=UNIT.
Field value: value=931.435 unit=m³
